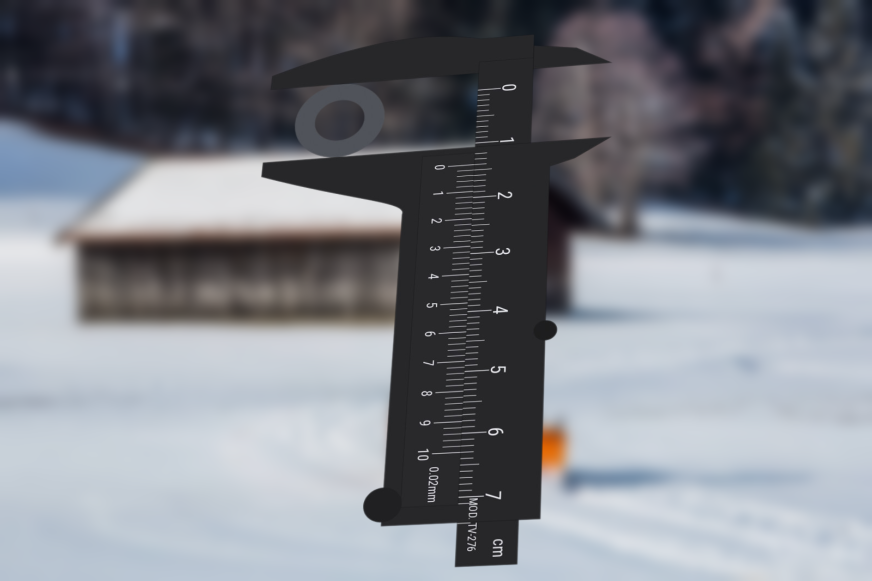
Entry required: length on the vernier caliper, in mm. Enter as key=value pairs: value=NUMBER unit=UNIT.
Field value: value=14.0 unit=mm
